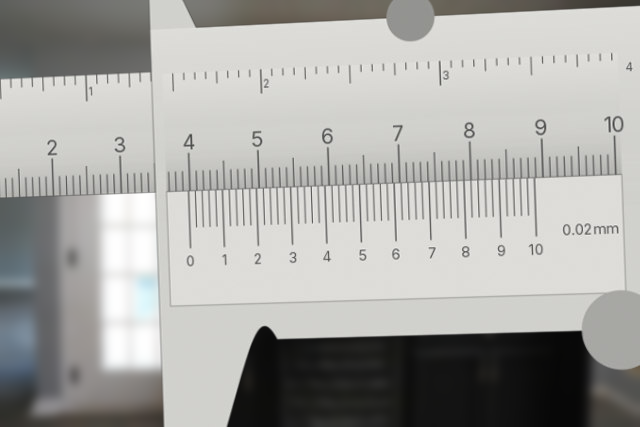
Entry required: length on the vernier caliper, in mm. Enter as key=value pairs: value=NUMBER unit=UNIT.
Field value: value=39.8 unit=mm
